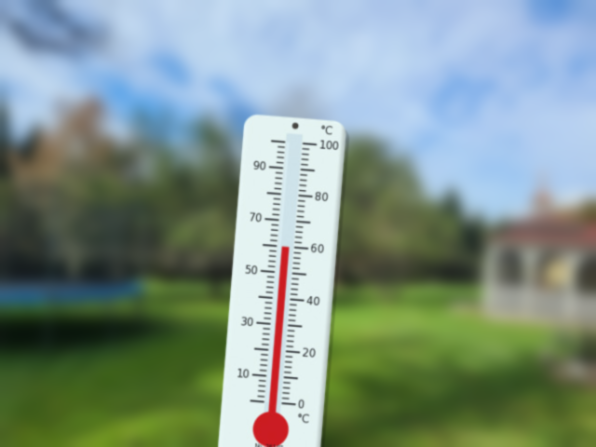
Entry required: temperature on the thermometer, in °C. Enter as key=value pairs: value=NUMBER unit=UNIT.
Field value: value=60 unit=°C
